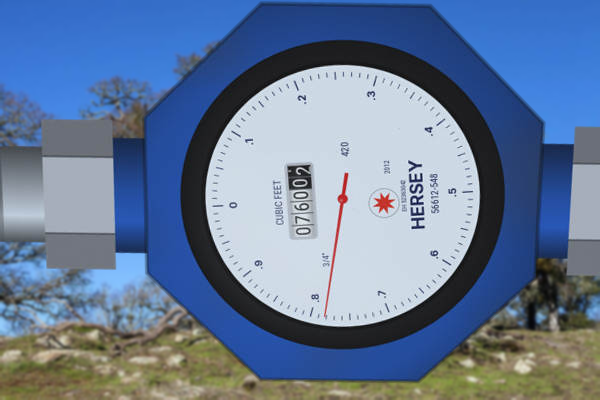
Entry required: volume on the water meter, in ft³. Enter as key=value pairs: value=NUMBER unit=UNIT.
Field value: value=76001.78 unit=ft³
